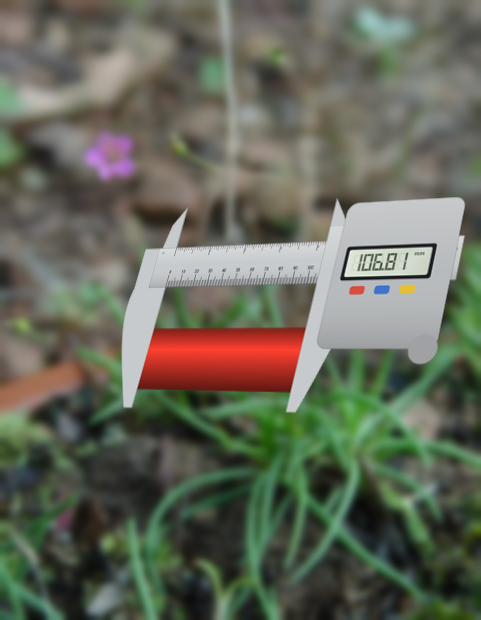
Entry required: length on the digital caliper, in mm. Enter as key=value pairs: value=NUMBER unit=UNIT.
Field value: value=106.81 unit=mm
